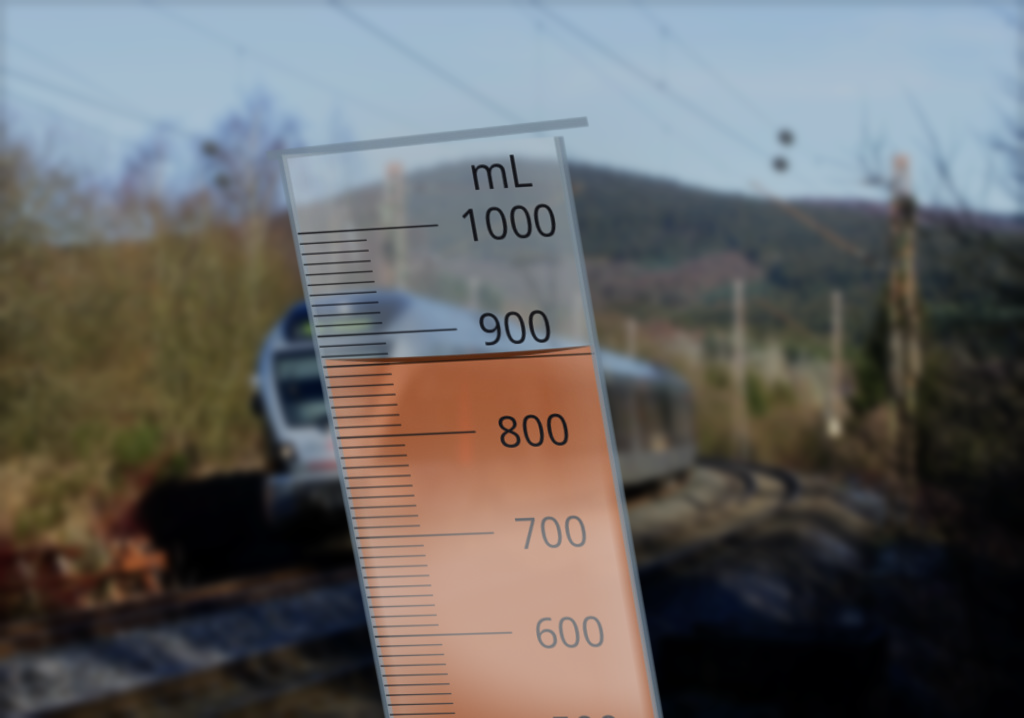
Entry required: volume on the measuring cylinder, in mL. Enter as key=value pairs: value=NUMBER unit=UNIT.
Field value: value=870 unit=mL
